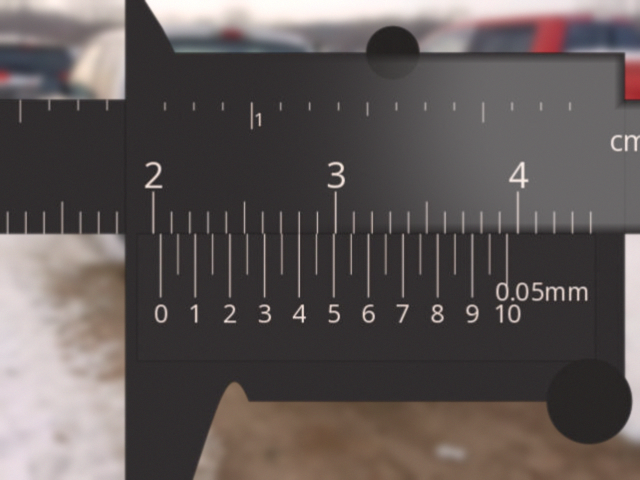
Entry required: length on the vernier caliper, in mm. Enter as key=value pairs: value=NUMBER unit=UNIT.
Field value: value=20.4 unit=mm
